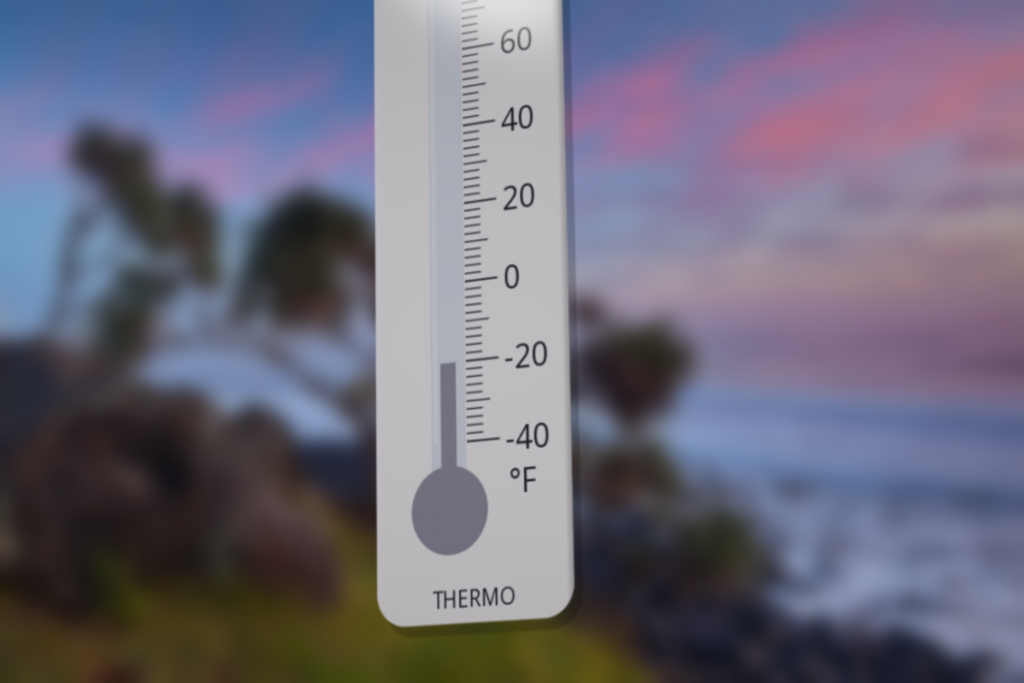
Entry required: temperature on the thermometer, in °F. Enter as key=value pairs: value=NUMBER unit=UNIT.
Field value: value=-20 unit=°F
